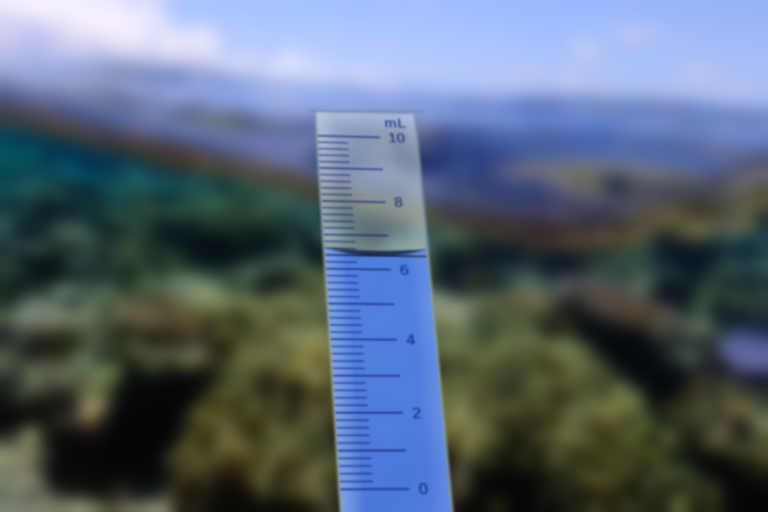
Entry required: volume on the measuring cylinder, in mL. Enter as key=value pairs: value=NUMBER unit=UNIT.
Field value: value=6.4 unit=mL
